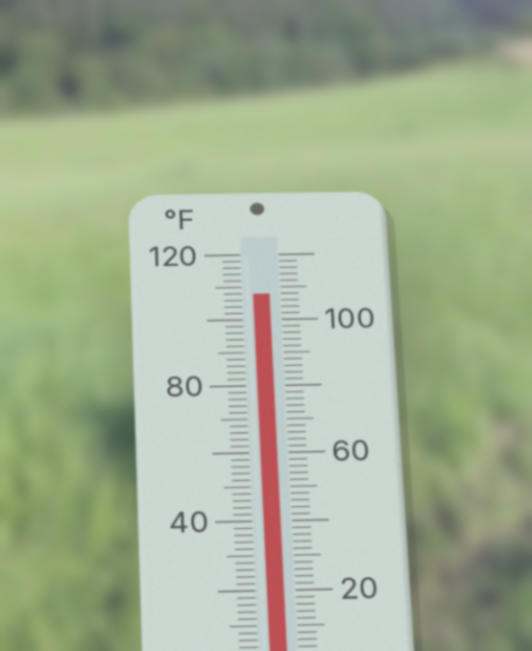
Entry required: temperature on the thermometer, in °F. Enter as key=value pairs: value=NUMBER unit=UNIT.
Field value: value=108 unit=°F
